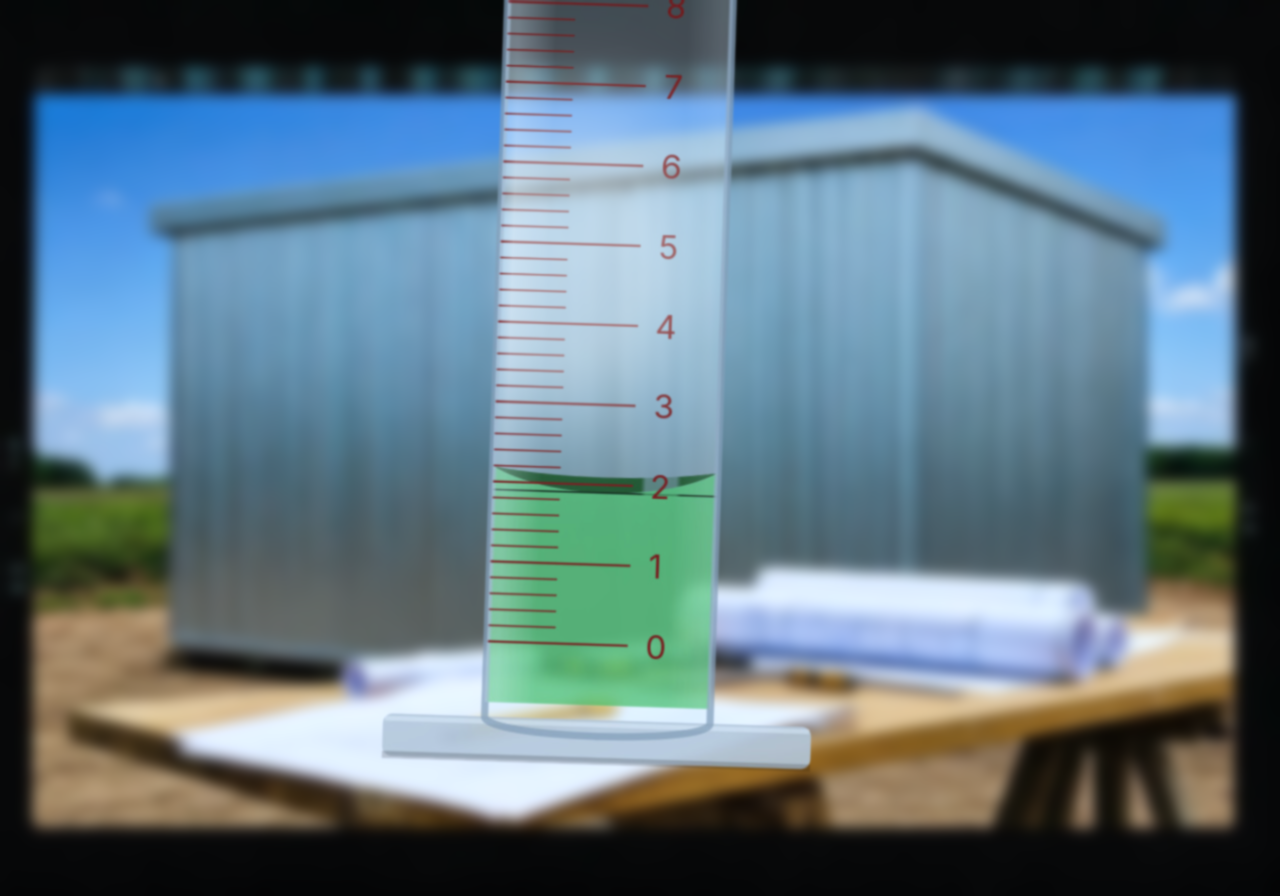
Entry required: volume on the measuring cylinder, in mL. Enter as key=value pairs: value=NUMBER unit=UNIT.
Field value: value=1.9 unit=mL
